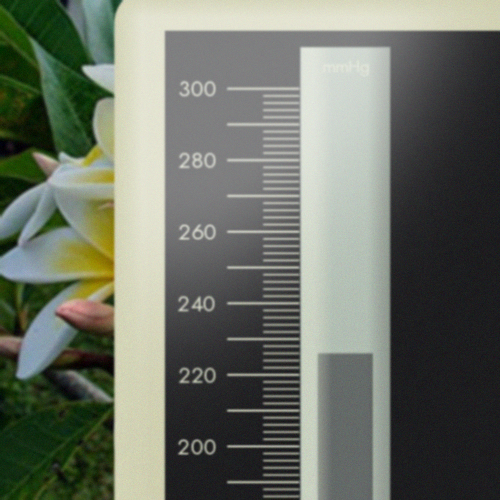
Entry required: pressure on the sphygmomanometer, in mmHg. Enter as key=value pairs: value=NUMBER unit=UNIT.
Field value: value=226 unit=mmHg
